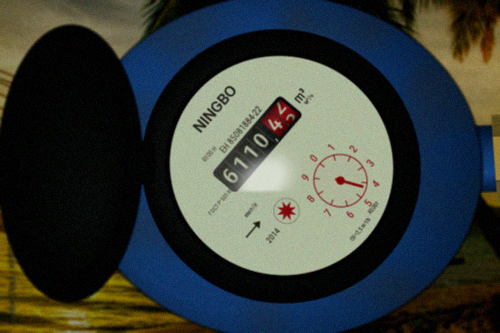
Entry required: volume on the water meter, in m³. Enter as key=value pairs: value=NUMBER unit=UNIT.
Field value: value=6110.424 unit=m³
